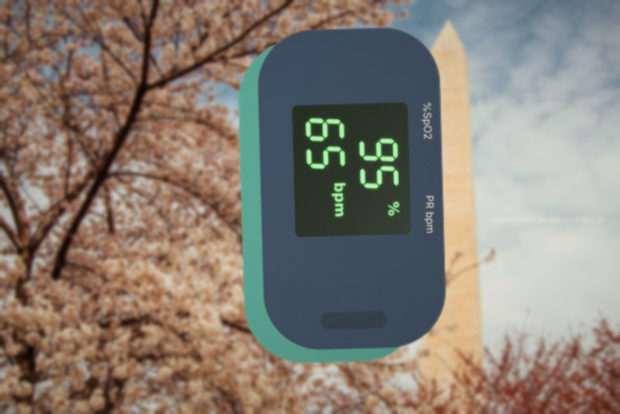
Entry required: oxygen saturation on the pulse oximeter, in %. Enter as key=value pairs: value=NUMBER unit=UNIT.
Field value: value=95 unit=%
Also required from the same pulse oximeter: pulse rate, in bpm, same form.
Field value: value=65 unit=bpm
